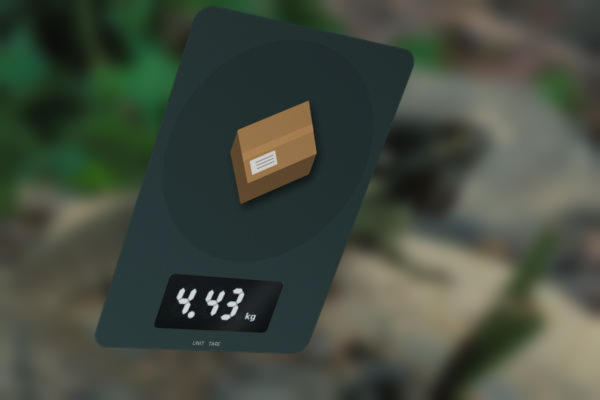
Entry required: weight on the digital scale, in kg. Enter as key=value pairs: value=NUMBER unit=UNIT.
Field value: value=4.43 unit=kg
